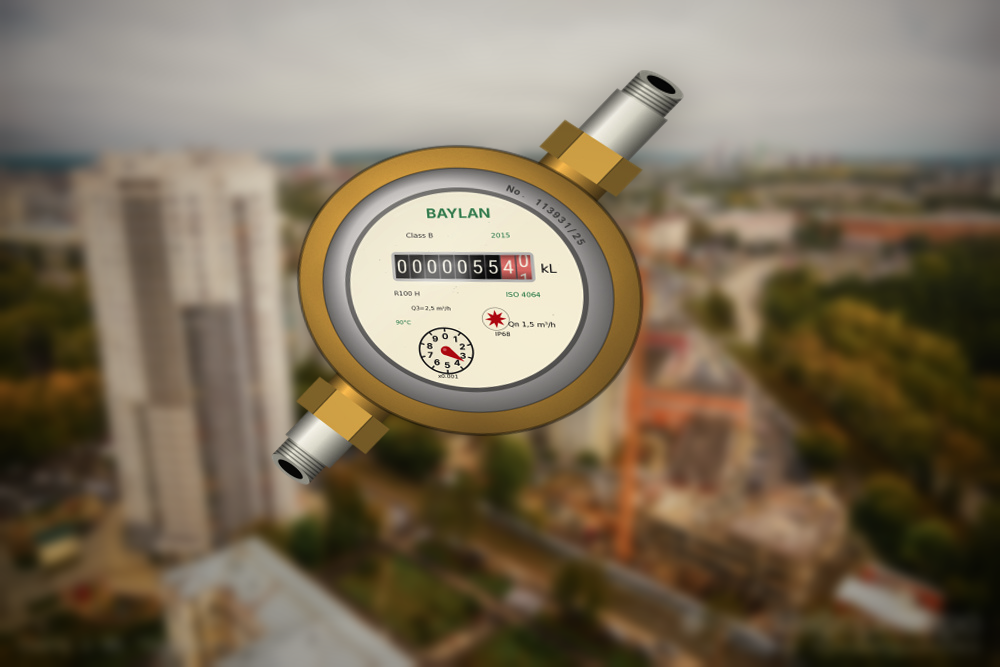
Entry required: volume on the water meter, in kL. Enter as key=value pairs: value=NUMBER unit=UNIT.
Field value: value=55.403 unit=kL
